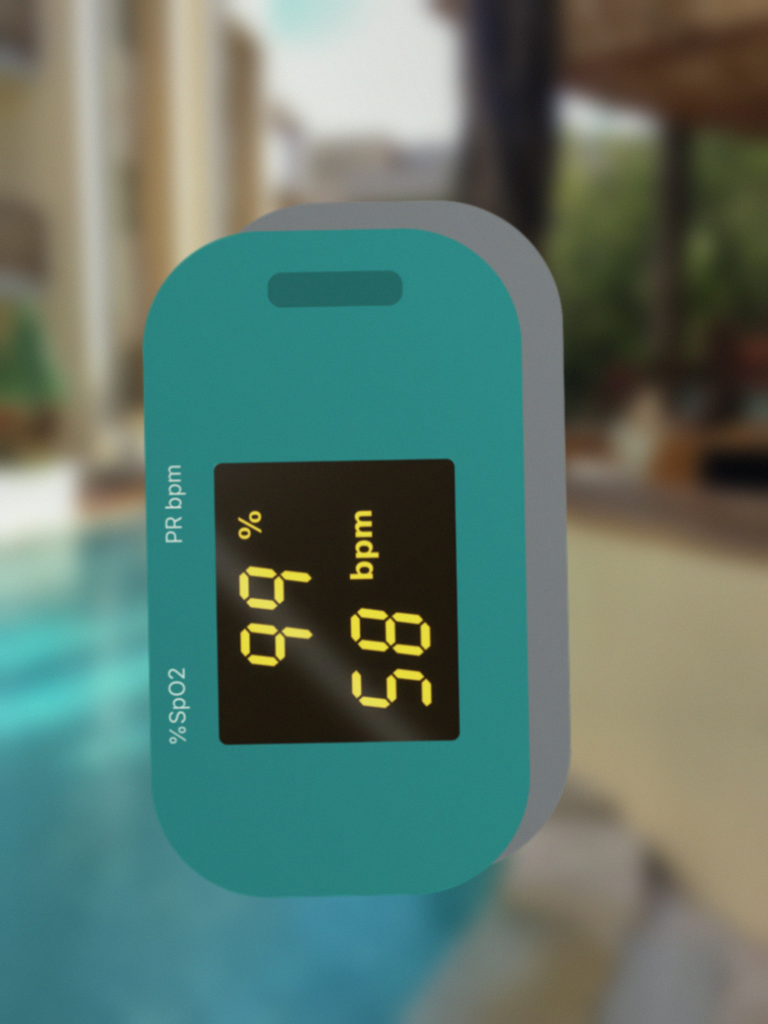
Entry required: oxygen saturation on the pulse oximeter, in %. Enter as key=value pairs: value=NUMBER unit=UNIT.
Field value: value=99 unit=%
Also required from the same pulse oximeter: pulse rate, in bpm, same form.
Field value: value=58 unit=bpm
